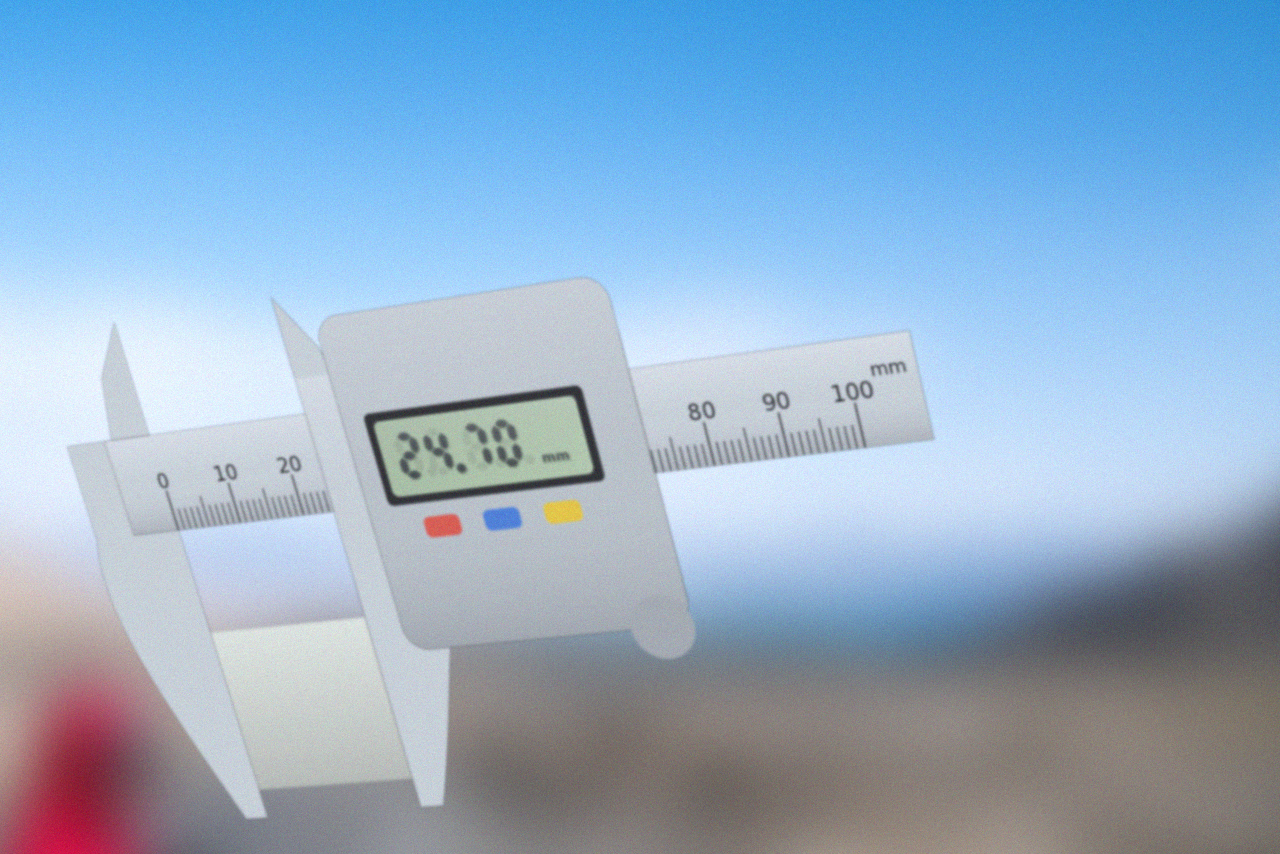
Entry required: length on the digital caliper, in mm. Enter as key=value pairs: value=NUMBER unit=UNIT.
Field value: value=24.70 unit=mm
